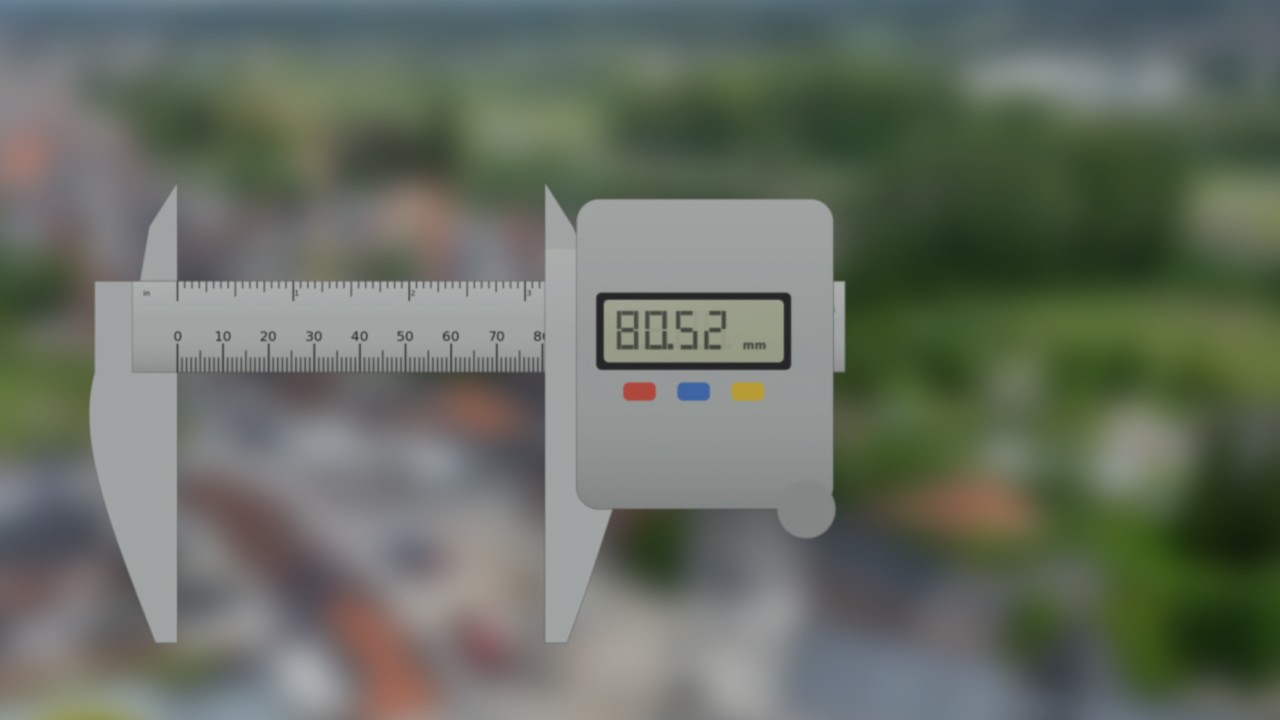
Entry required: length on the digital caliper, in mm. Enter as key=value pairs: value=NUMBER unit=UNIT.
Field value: value=80.52 unit=mm
